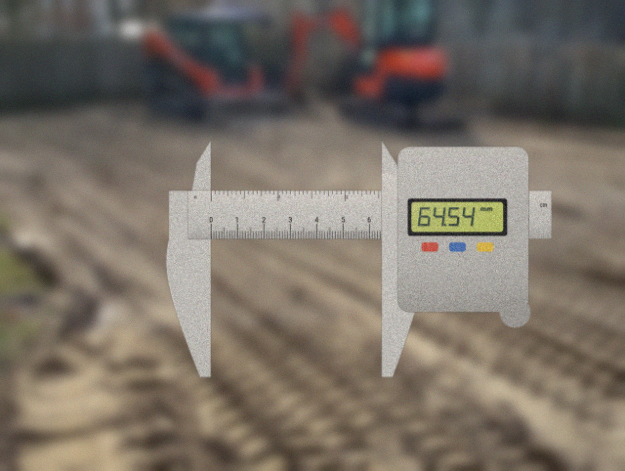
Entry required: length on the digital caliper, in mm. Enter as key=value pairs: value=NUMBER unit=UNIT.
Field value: value=64.54 unit=mm
